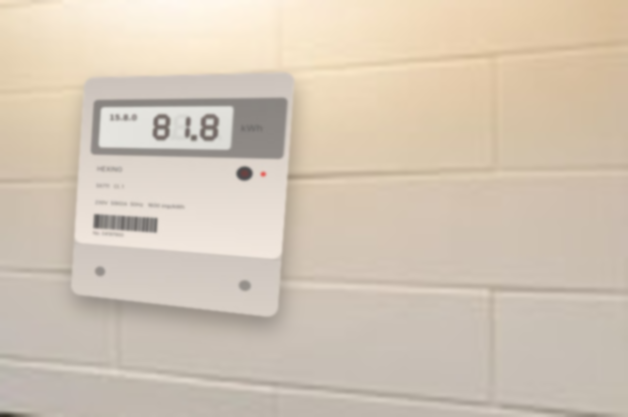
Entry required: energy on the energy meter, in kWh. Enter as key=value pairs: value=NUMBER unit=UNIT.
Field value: value=81.8 unit=kWh
